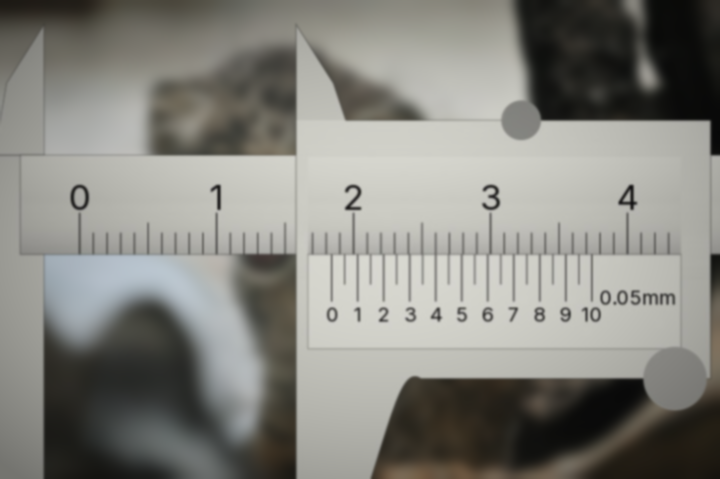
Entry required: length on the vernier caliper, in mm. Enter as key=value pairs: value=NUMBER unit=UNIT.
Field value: value=18.4 unit=mm
